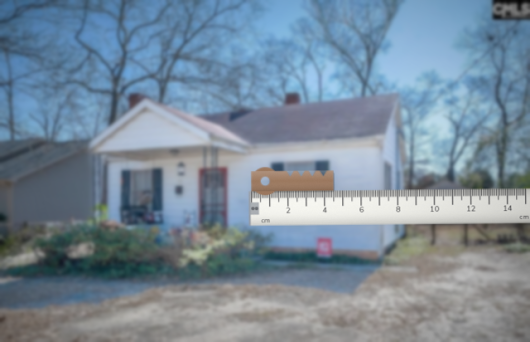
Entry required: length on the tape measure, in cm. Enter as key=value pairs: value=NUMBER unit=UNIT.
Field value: value=4.5 unit=cm
